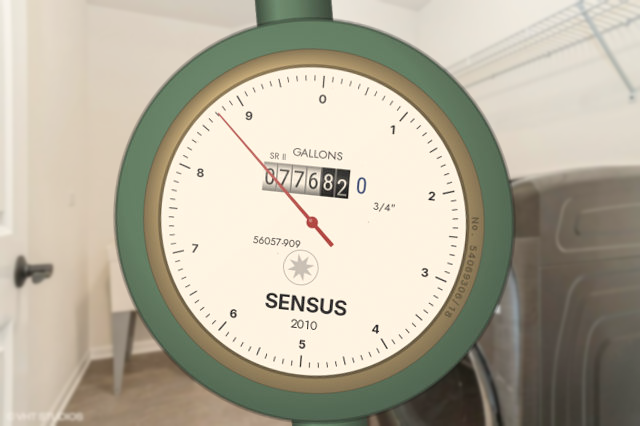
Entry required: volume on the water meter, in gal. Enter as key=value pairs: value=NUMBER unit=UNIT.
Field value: value=776818.7 unit=gal
